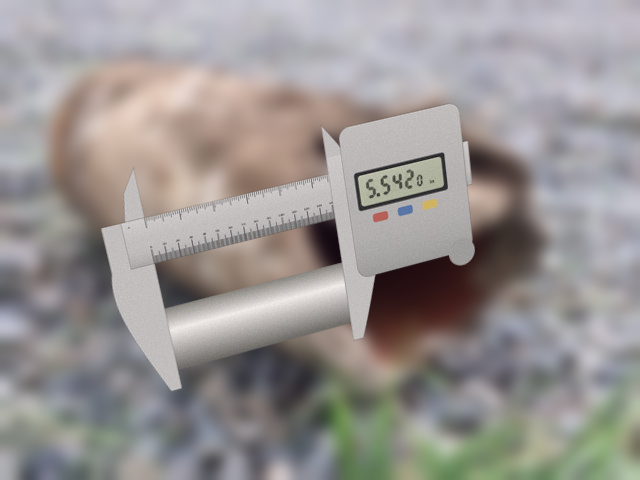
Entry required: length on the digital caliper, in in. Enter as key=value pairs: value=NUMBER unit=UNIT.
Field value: value=5.5420 unit=in
